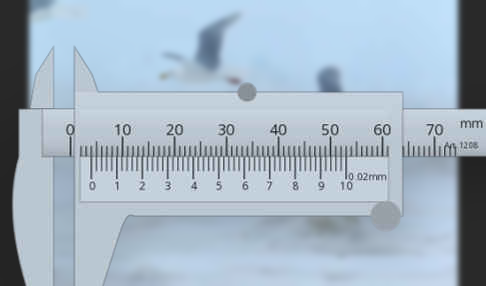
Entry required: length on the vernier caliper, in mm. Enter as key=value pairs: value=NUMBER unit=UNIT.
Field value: value=4.0 unit=mm
